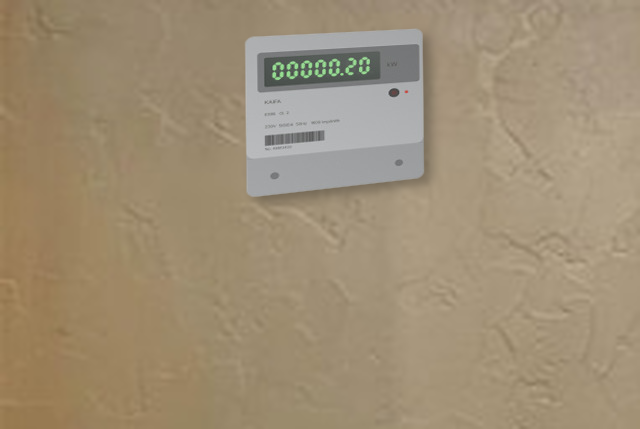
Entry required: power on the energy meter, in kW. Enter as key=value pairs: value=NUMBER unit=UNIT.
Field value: value=0.20 unit=kW
